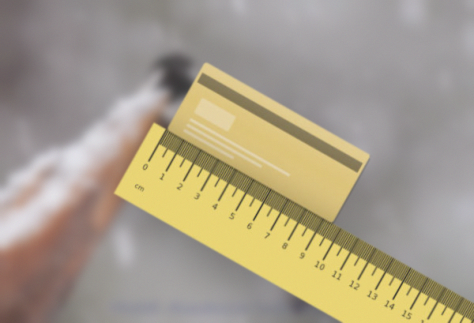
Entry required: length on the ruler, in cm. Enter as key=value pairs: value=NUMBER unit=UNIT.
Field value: value=9.5 unit=cm
